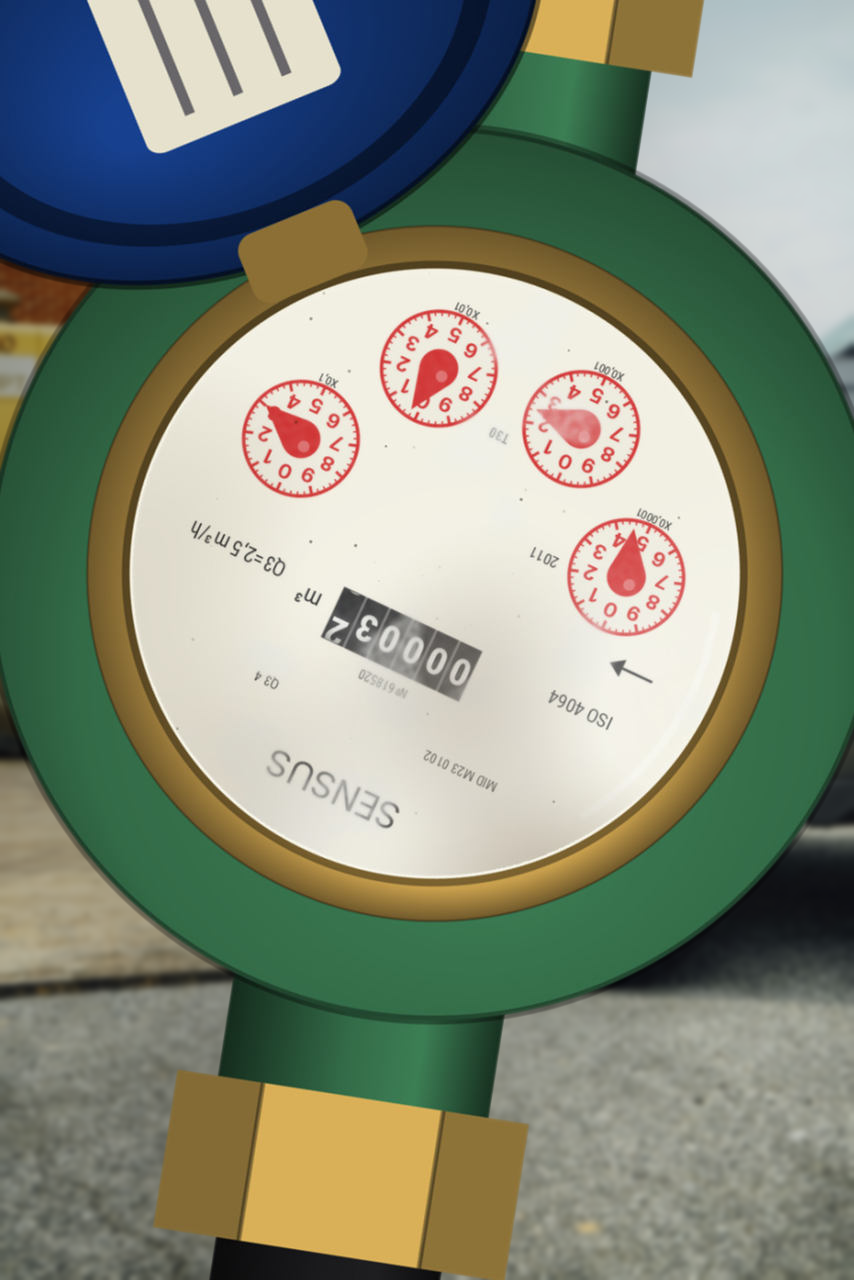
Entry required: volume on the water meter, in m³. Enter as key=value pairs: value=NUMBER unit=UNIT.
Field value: value=32.3024 unit=m³
